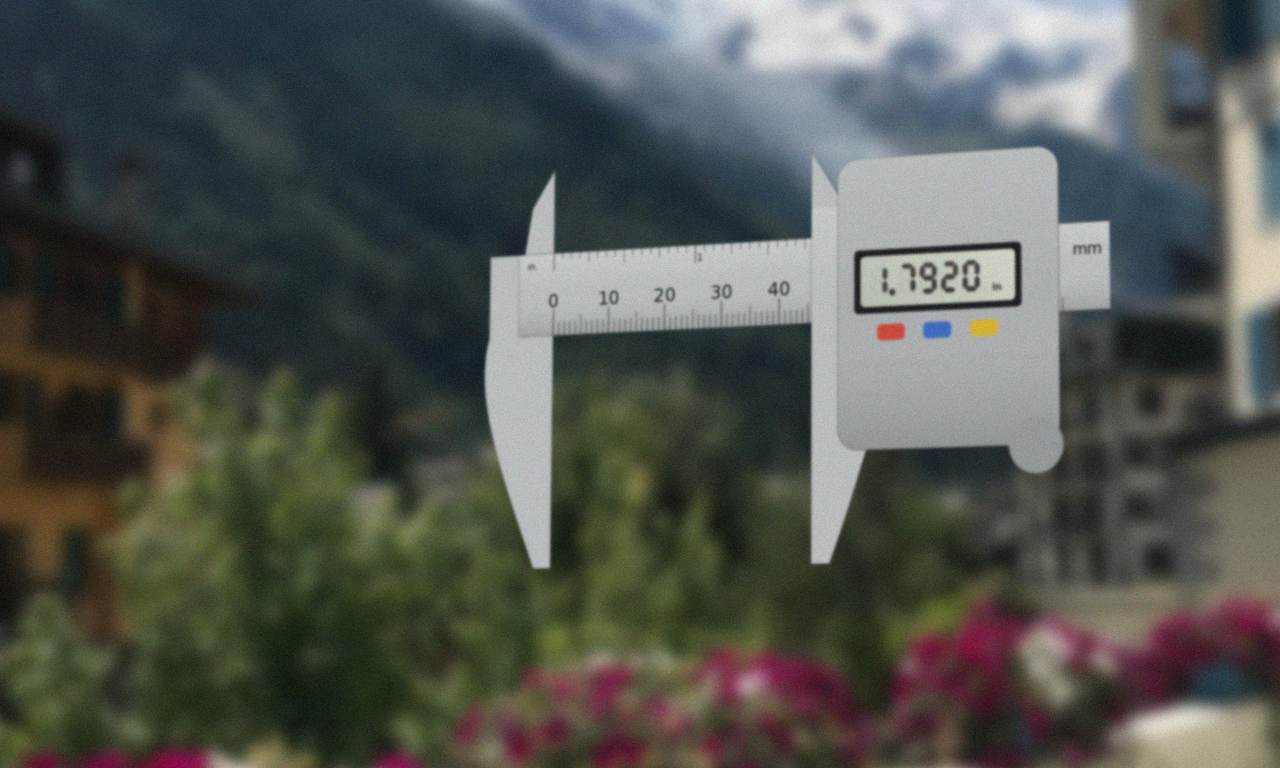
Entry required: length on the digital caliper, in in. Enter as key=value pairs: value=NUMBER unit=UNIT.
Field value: value=1.7920 unit=in
